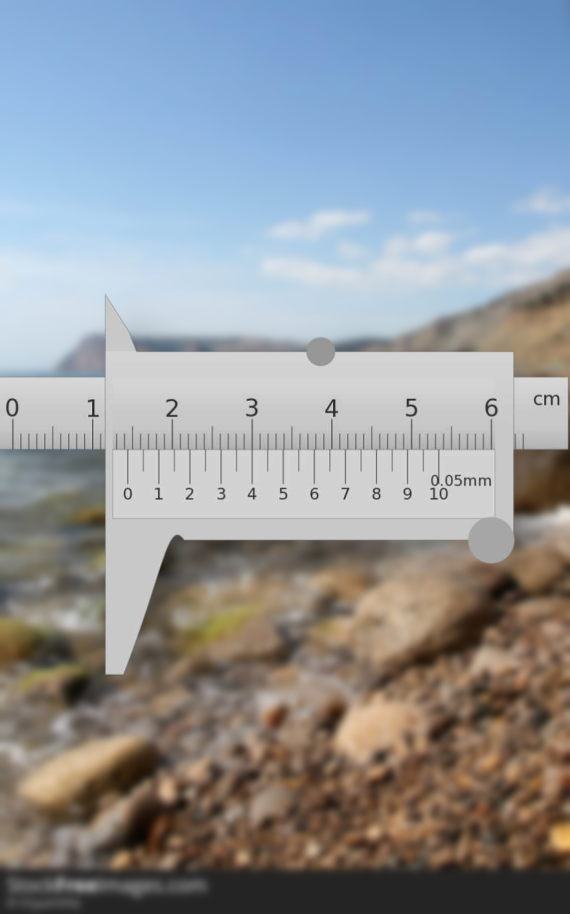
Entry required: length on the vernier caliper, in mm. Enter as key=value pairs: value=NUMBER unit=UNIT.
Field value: value=14.4 unit=mm
